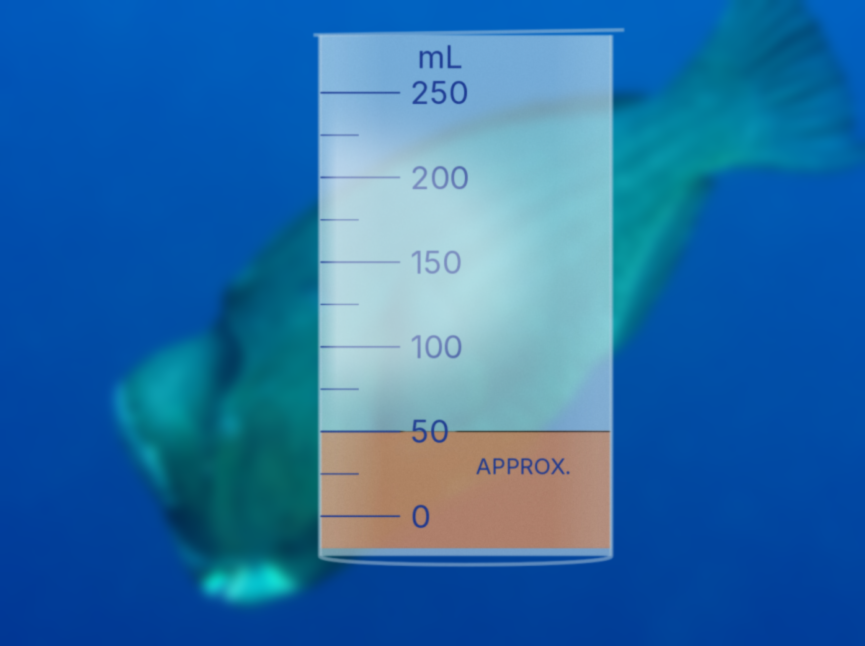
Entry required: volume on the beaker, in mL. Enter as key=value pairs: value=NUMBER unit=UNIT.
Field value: value=50 unit=mL
